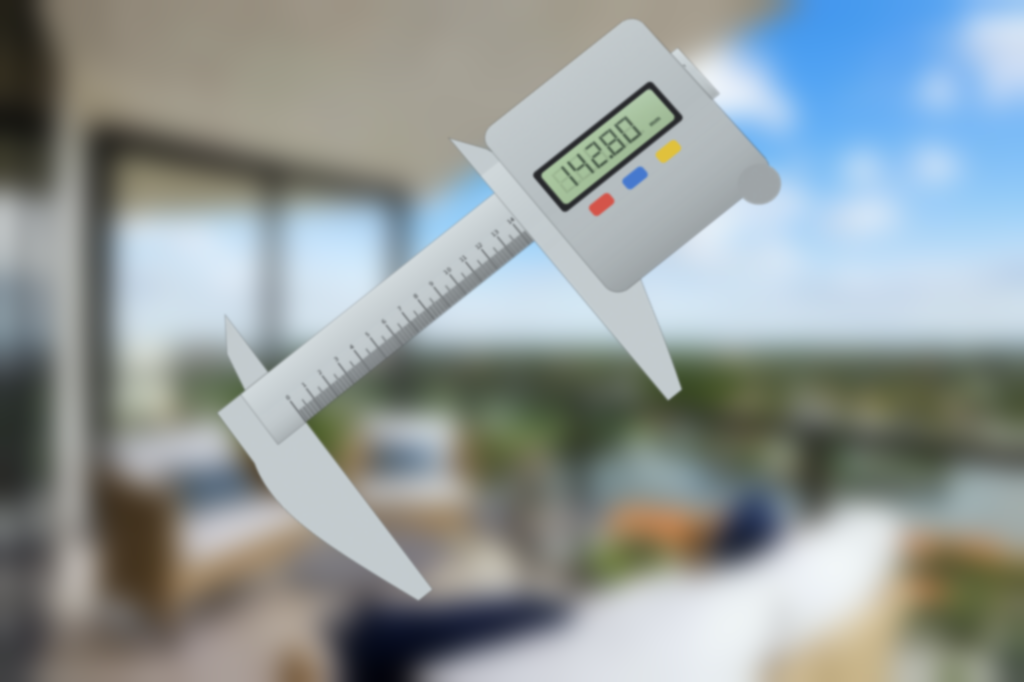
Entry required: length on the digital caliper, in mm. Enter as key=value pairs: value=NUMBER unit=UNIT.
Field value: value=142.80 unit=mm
